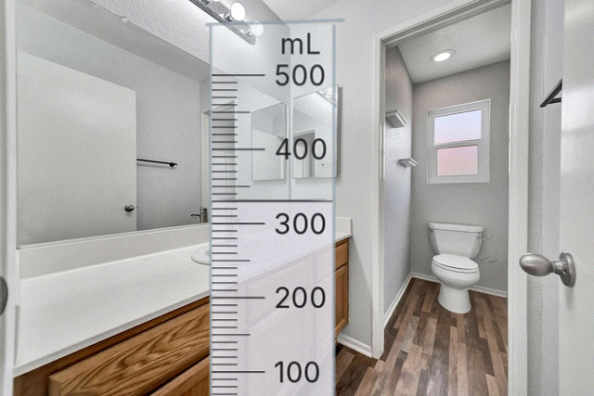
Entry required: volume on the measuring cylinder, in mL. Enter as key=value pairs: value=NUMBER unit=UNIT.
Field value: value=330 unit=mL
